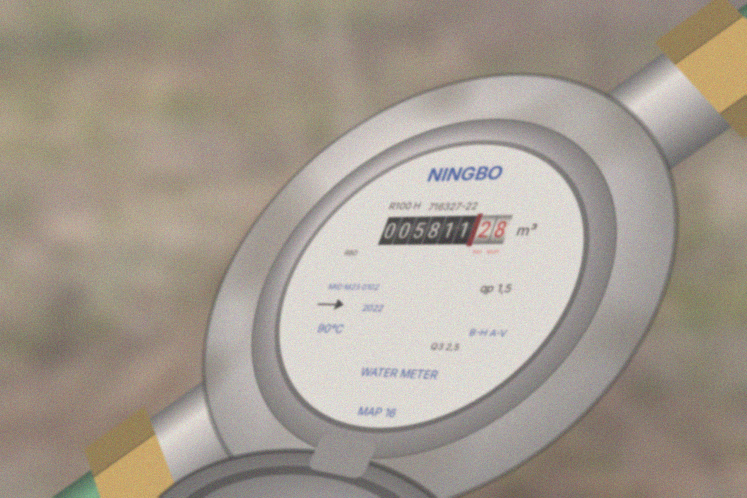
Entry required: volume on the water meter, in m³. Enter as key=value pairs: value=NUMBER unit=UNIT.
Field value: value=5811.28 unit=m³
